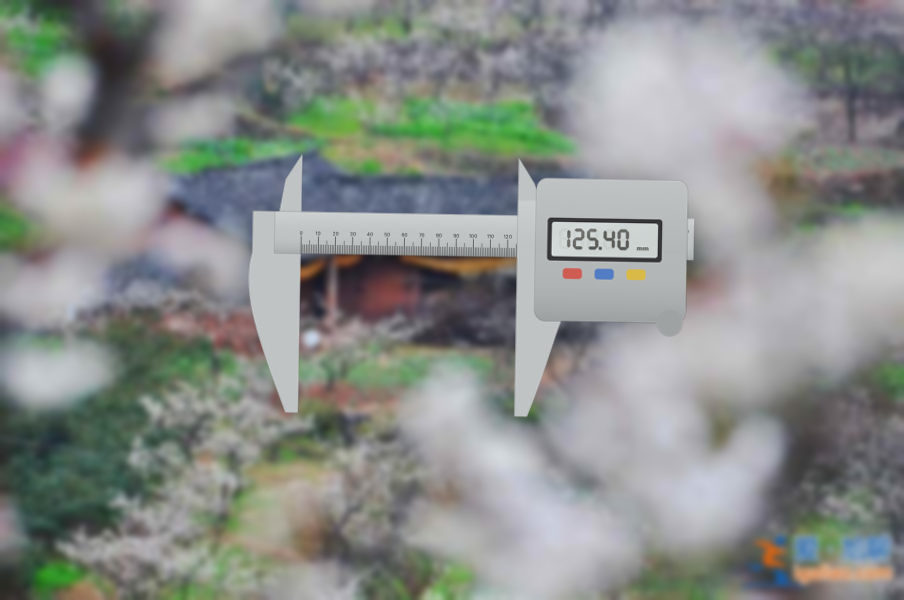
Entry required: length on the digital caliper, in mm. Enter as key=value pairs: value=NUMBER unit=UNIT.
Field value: value=125.40 unit=mm
